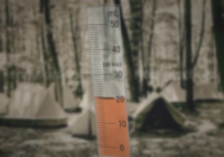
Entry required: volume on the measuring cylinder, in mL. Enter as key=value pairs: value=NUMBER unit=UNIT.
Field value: value=20 unit=mL
